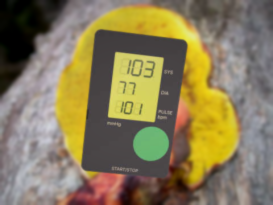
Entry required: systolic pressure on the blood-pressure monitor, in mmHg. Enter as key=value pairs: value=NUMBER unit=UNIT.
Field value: value=103 unit=mmHg
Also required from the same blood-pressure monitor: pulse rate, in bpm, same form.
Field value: value=101 unit=bpm
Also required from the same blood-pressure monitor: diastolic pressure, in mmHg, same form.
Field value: value=77 unit=mmHg
